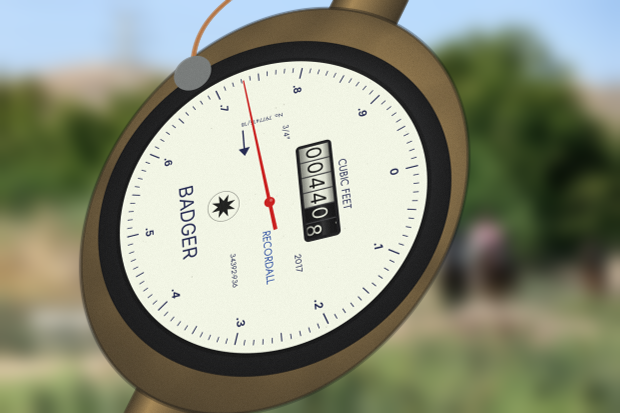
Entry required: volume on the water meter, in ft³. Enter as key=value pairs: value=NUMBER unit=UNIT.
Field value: value=4407.73 unit=ft³
